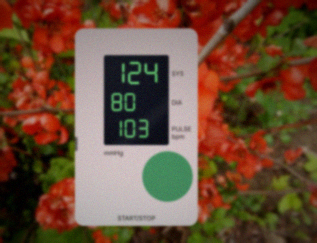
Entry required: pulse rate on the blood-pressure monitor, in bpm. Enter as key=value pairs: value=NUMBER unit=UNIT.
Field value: value=103 unit=bpm
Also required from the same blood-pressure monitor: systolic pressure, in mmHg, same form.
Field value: value=124 unit=mmHg
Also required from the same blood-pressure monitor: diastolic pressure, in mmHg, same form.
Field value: value=80 unit=mmHg
